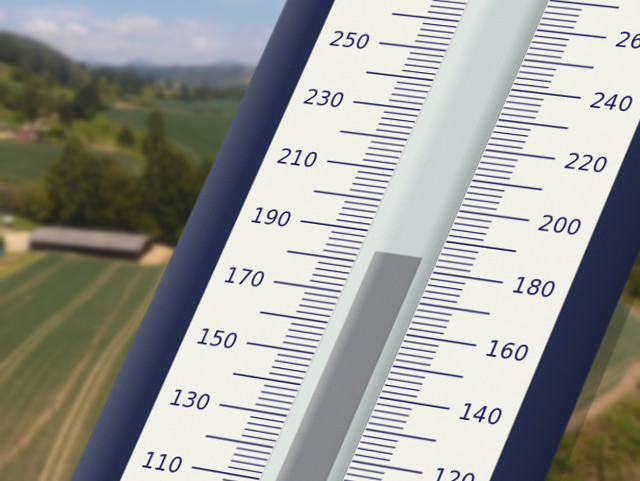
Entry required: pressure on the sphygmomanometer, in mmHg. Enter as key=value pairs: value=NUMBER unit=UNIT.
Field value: value=184 unit=mmHg
